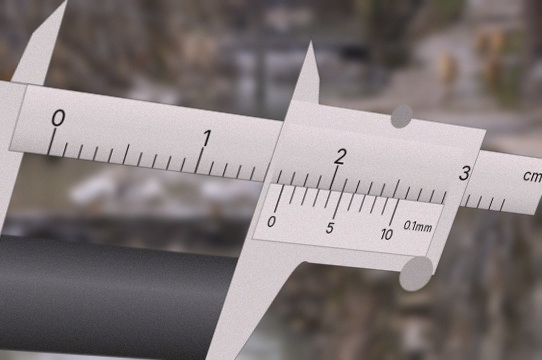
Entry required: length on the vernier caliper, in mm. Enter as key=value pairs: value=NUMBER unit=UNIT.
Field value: value=16.5 unit=mm
